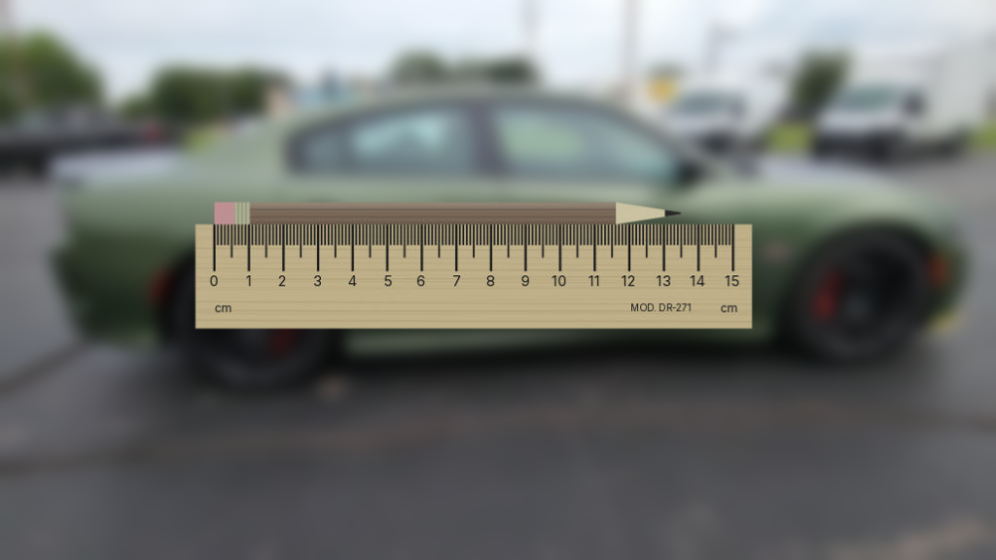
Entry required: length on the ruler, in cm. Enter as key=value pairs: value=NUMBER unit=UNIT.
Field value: value=13.5 unit=cm
